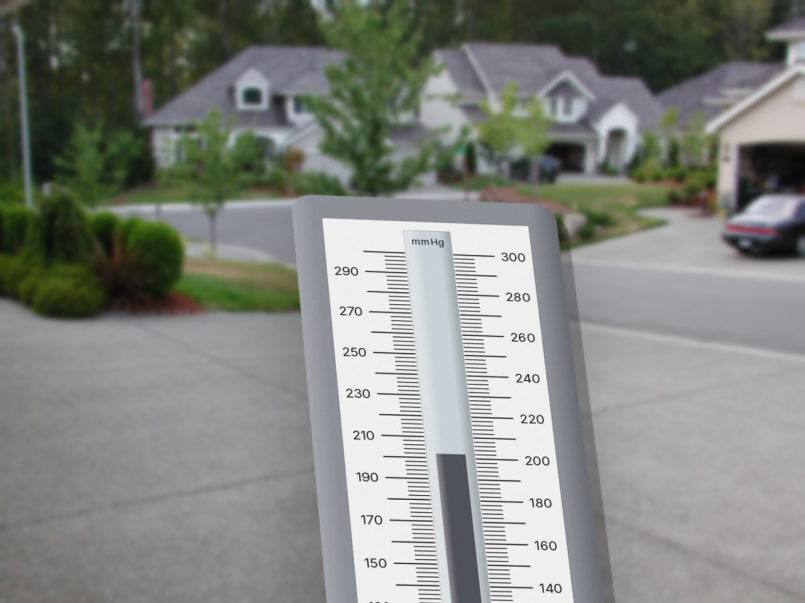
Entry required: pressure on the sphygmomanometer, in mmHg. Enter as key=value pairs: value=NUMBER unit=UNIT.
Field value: value=202 unit=mmHg
